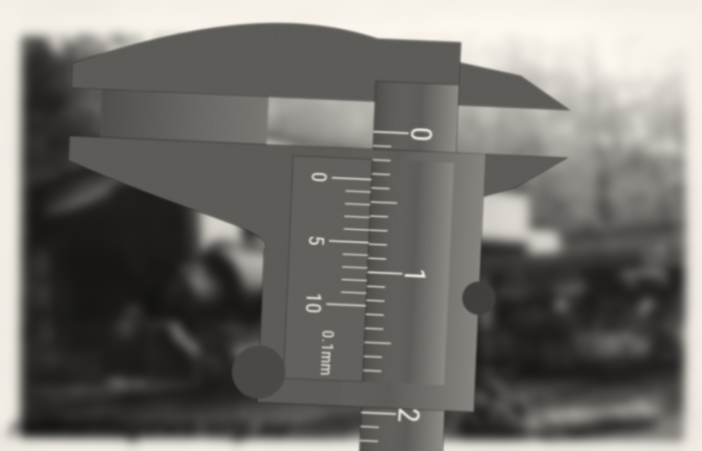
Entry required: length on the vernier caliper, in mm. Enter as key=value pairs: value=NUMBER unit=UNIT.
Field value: value=3.4 unit=mm
